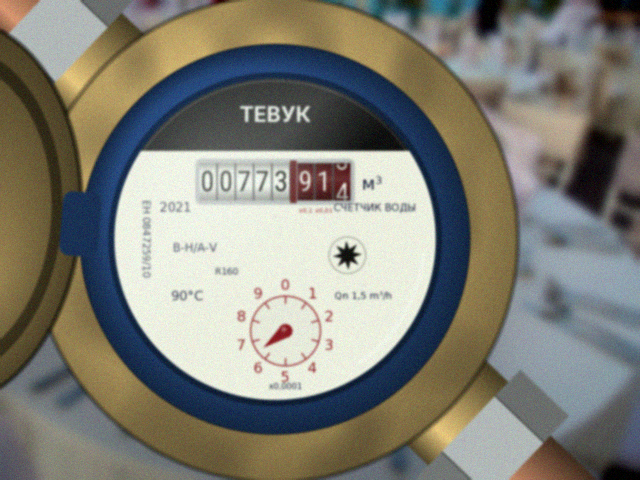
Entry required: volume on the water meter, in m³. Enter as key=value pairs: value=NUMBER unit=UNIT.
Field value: value=773.9136 unit=m³
